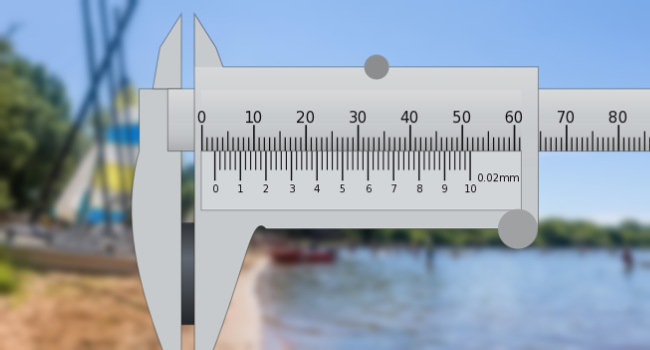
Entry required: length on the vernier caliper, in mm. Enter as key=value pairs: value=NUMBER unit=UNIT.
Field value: value=2.5 unit=mm
